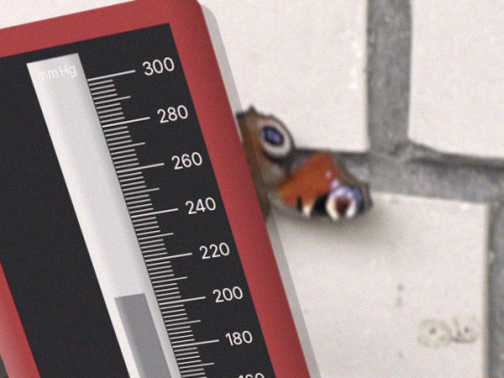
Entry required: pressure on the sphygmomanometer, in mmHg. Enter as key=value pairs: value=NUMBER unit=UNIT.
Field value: value=206 unit=mmHg
